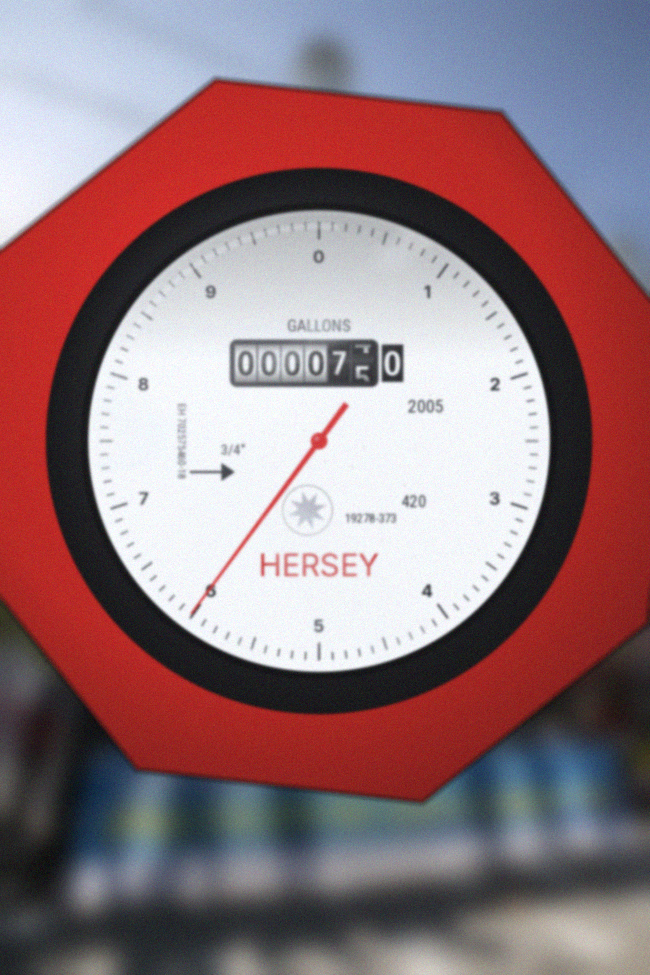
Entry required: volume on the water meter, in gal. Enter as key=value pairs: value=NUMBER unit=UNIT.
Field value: value=746.0 unit=gal
